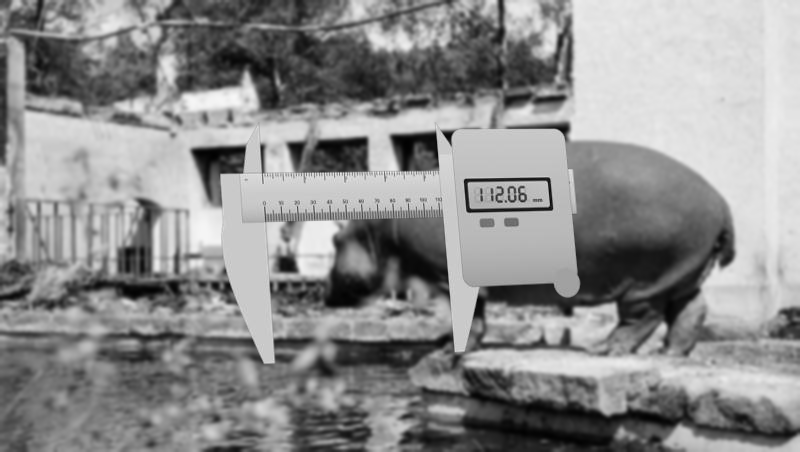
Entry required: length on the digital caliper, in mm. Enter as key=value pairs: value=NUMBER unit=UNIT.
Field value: value=112.06 unit=mm
